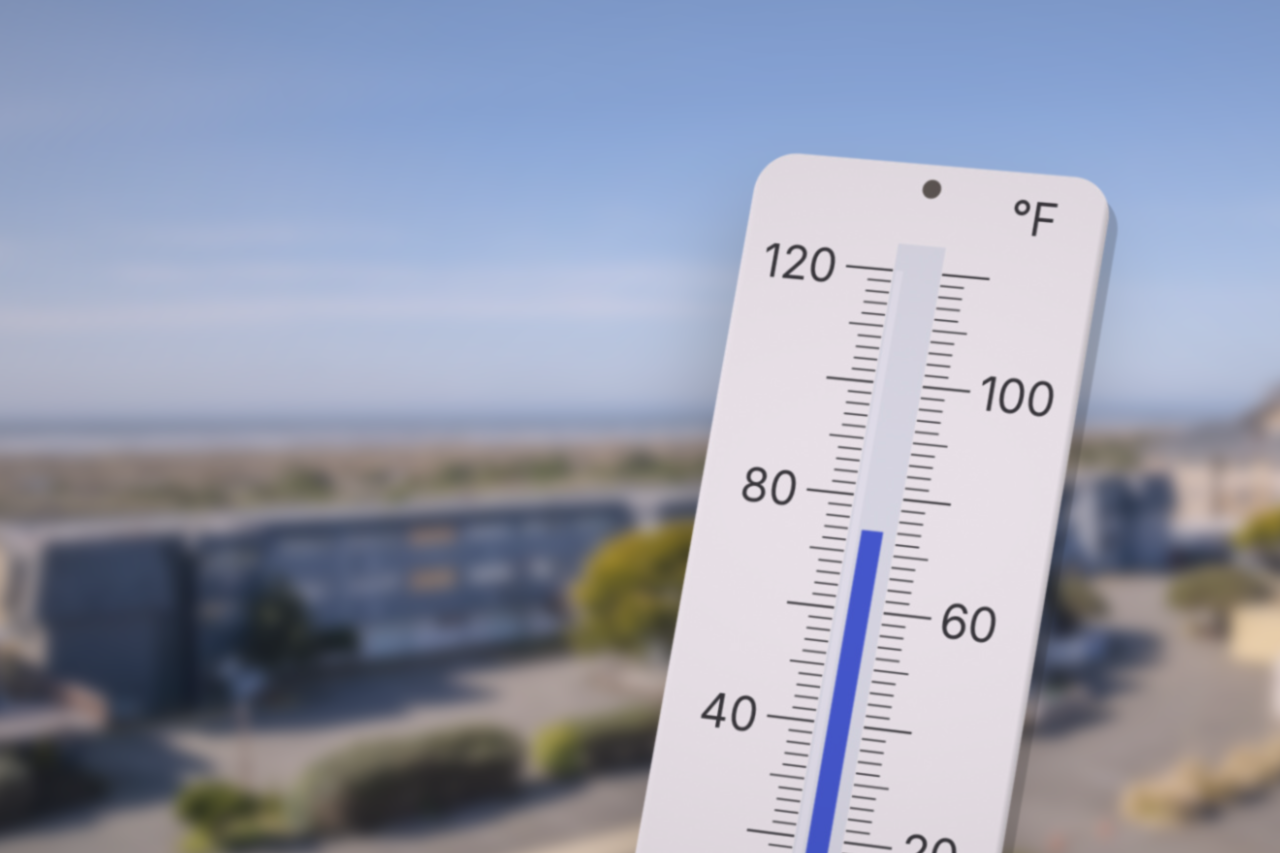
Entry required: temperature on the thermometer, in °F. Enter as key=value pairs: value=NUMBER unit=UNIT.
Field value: value=74 unit=°F
